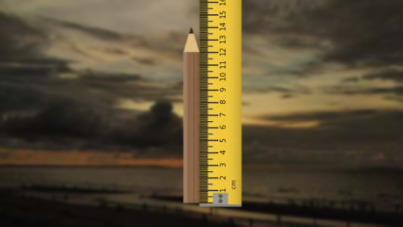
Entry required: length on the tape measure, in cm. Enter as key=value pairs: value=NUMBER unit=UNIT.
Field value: value=14 unit=cm
